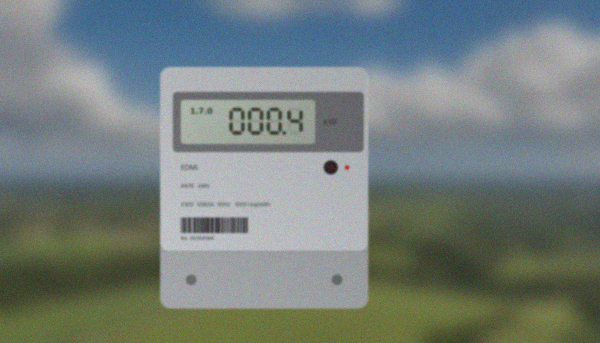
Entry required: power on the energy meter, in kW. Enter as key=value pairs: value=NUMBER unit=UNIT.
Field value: value=0.4 unit=kW
